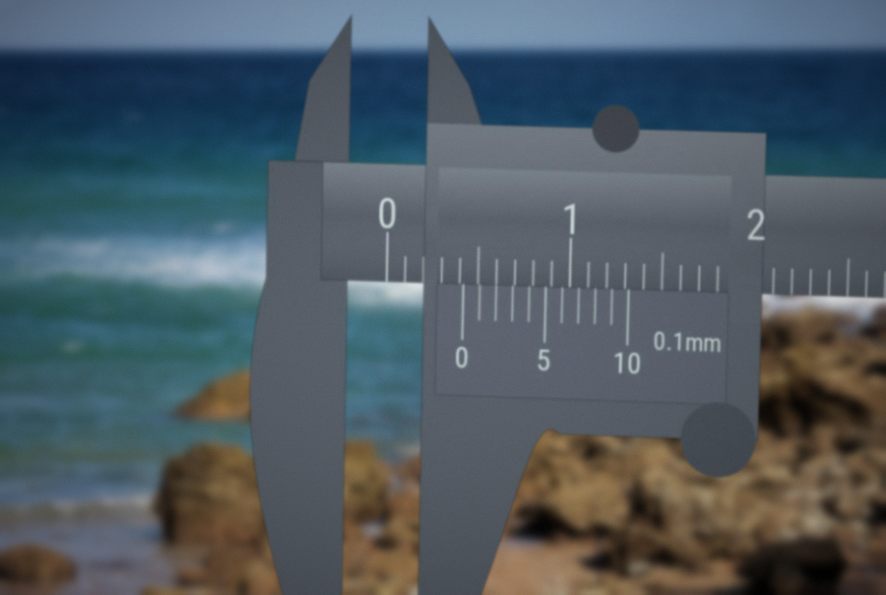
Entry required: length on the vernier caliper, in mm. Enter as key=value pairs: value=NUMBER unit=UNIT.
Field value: value=4.2 unit=mm
